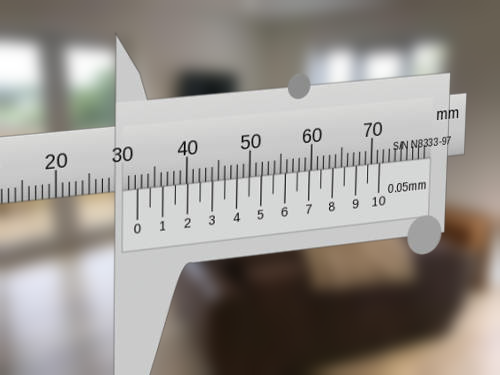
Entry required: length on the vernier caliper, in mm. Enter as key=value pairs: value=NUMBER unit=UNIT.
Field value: value=32.4 unit=mm
